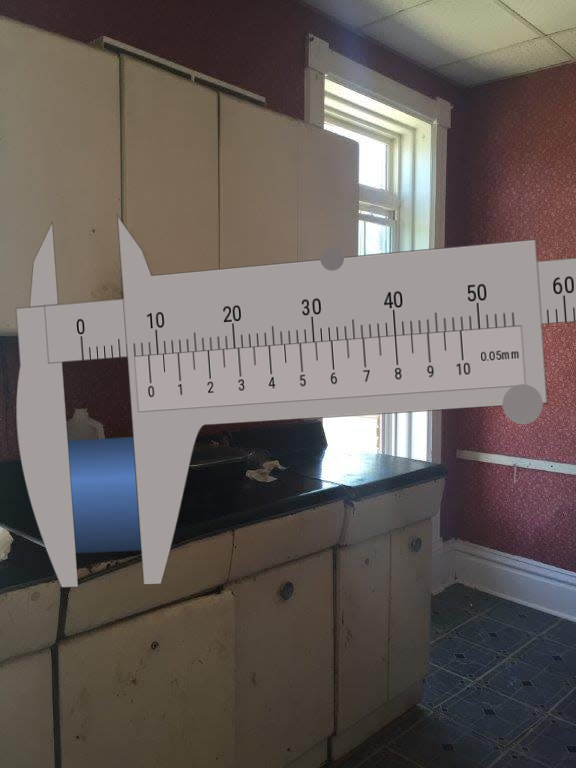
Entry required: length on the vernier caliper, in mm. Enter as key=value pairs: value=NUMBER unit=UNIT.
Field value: value=8.8 unit=mm
